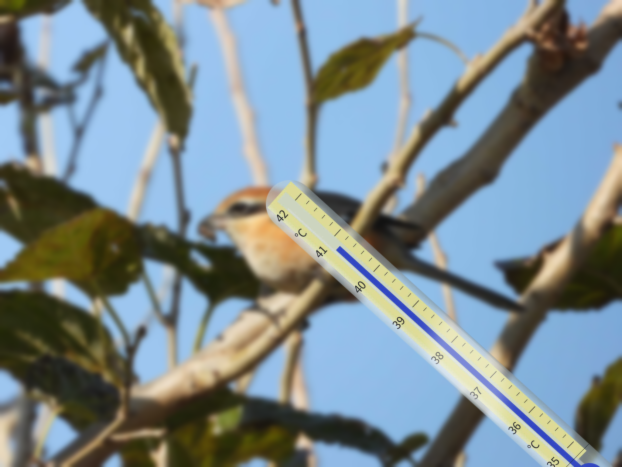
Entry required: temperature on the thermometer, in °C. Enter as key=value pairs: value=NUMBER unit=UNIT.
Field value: value=40.8 unit=°C
